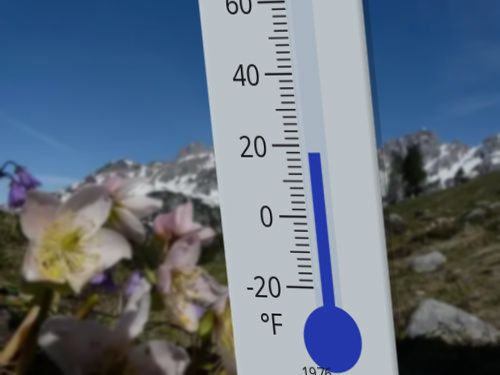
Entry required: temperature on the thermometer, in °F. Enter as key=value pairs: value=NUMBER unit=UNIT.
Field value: value=18 unit=°F
